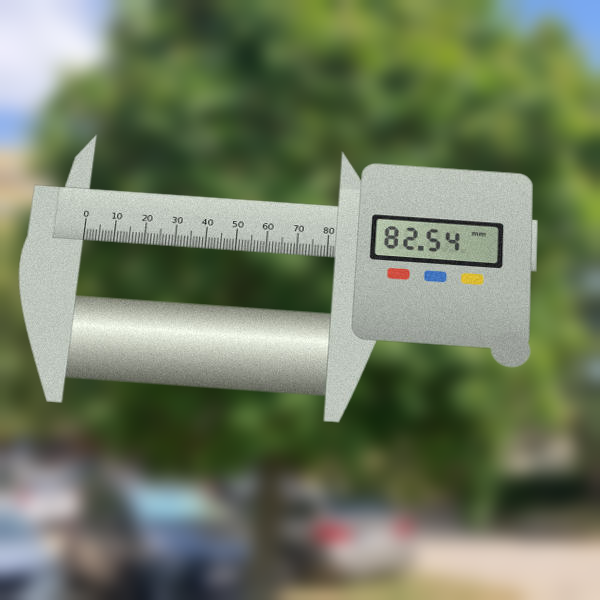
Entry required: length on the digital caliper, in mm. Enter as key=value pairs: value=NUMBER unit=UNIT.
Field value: value=82.54 unit=mm
